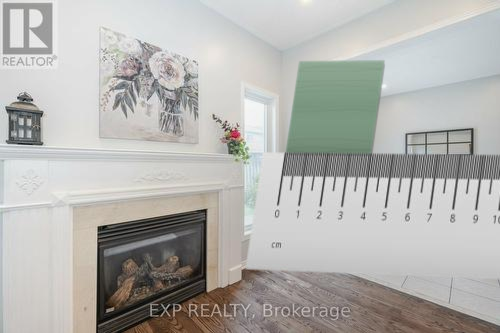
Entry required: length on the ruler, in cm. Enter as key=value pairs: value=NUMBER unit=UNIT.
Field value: value=4 unit=cm
